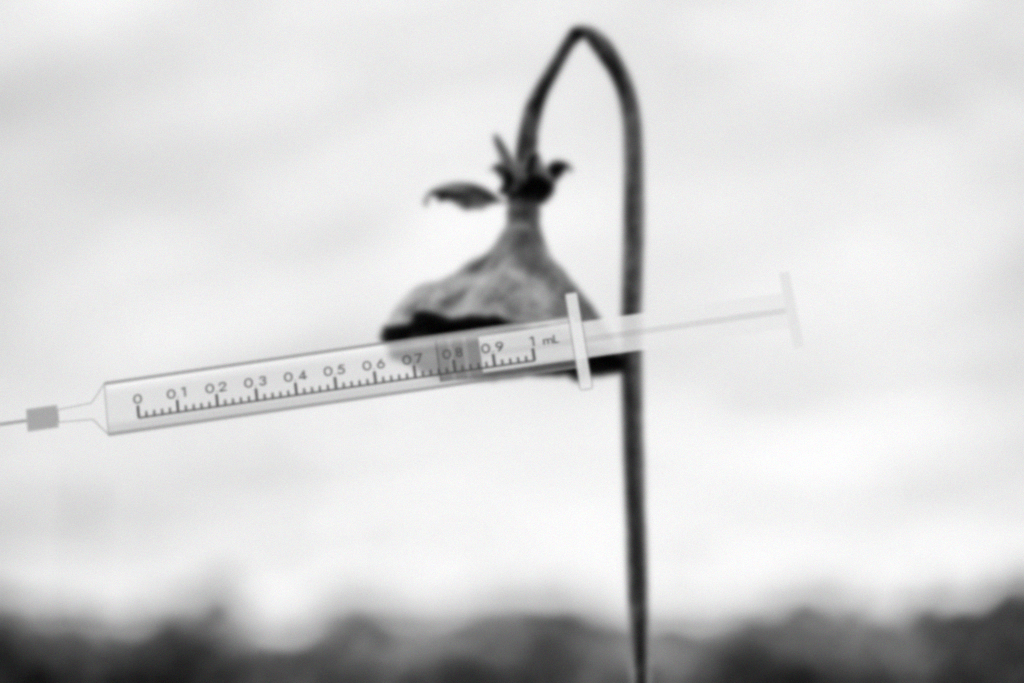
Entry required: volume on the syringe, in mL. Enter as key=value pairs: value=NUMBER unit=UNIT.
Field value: value=0.76 unit=mL
